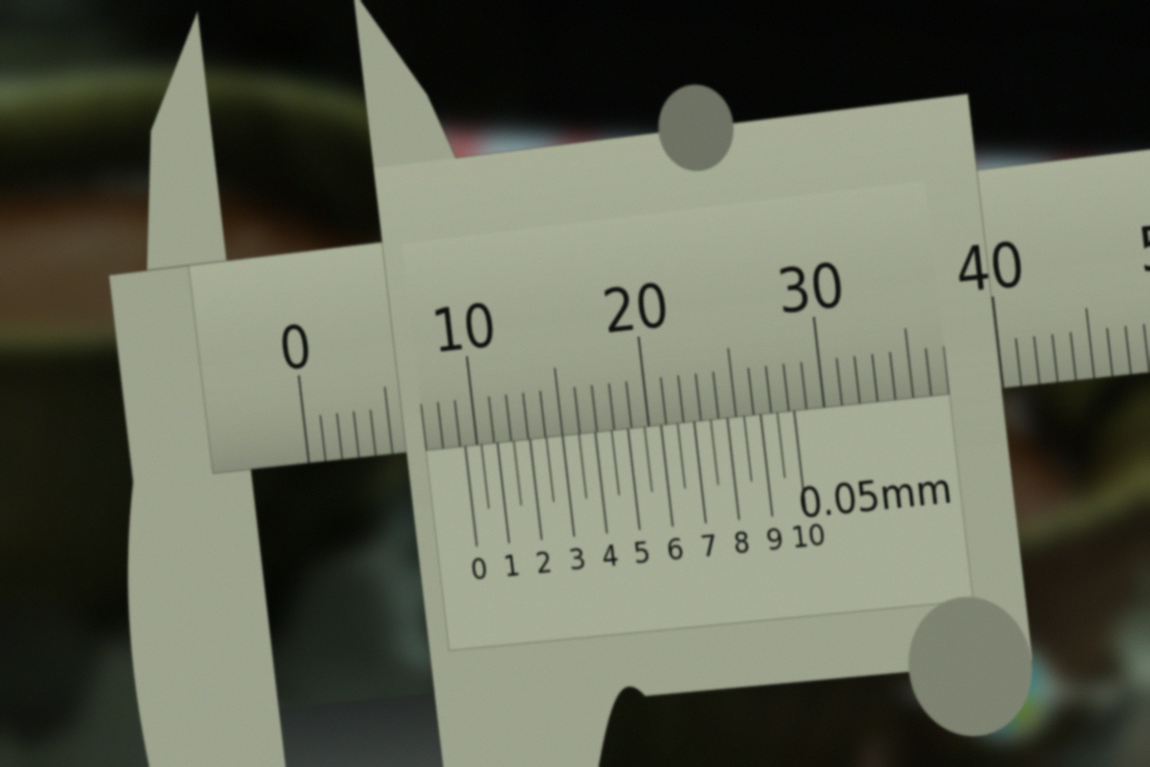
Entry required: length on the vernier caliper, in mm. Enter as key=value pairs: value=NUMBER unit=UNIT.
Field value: value=9.3 unit=mm
